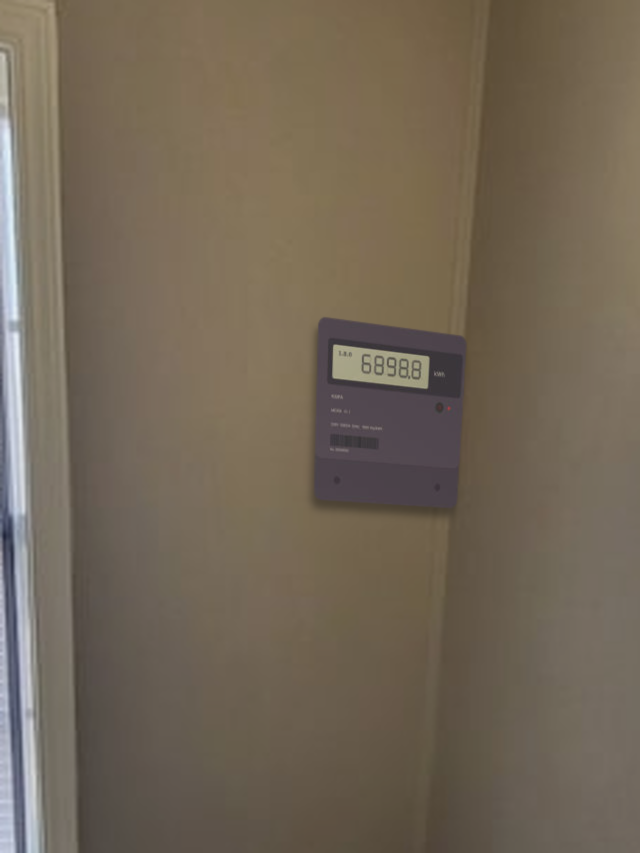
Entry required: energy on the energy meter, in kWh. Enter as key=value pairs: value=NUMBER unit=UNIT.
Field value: value=6898.8 unit=kWh
